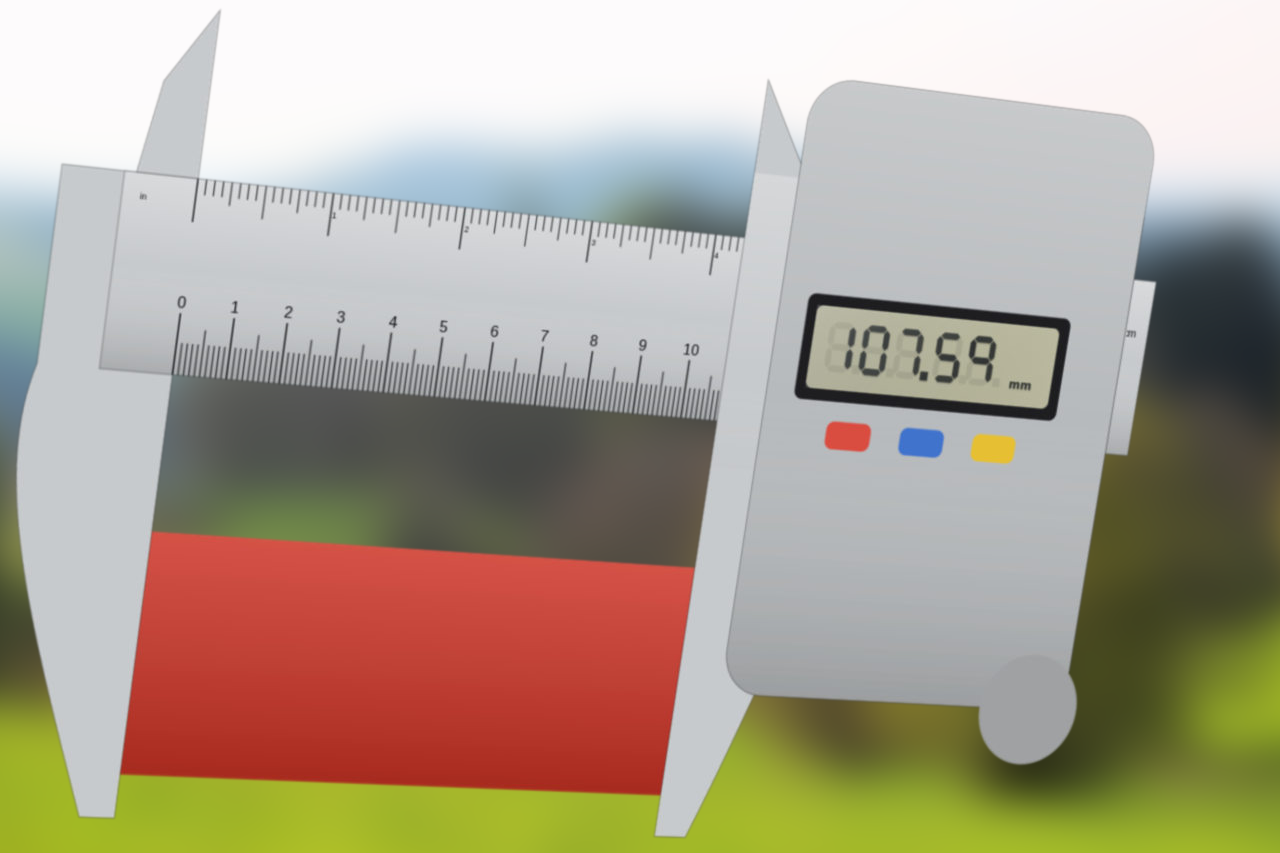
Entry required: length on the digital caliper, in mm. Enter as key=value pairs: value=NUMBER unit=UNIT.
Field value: value=107.59 unit=mm
